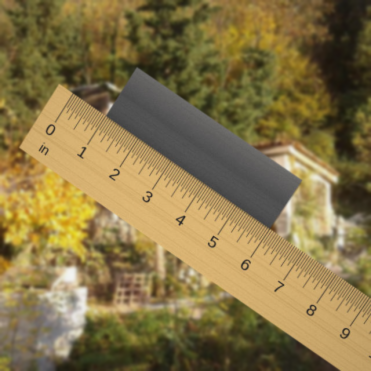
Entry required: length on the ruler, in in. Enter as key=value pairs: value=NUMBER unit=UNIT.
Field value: value=5 unit=in
